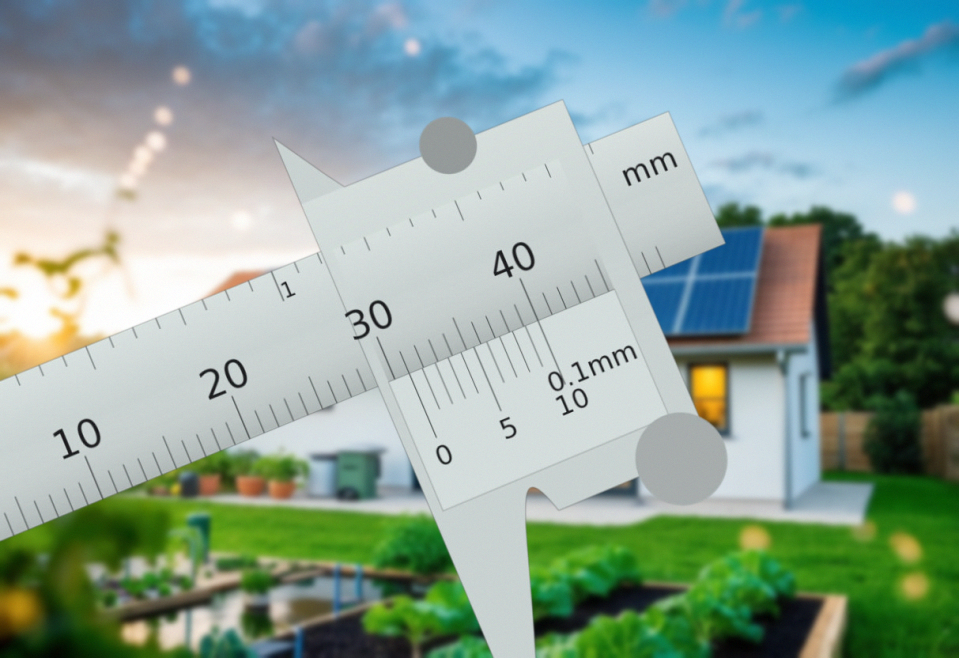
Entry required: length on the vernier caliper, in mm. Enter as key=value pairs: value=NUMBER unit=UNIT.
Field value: value=31.0 unit=mm
